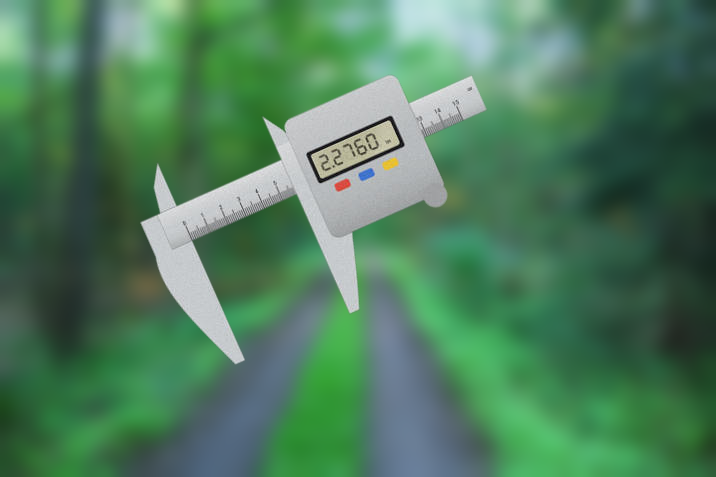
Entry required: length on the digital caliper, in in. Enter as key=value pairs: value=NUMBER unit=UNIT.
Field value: value=2.2760 unit=in
